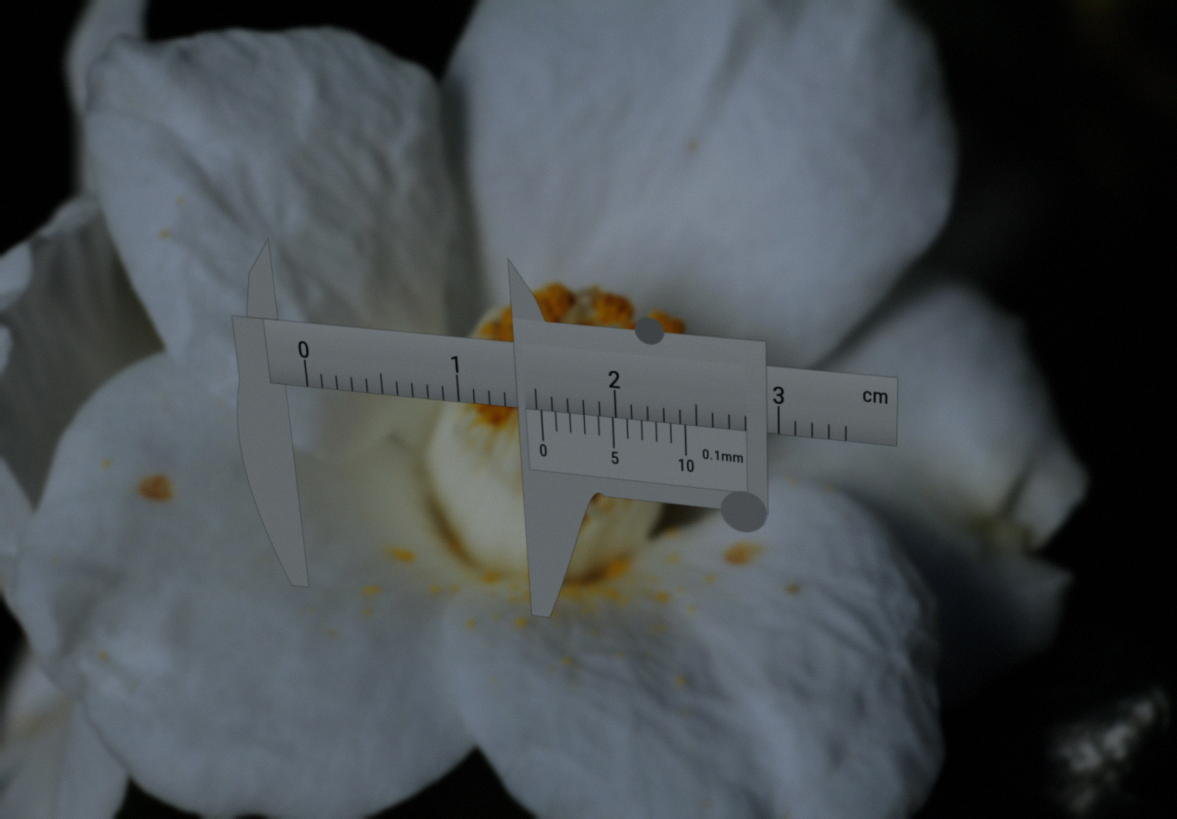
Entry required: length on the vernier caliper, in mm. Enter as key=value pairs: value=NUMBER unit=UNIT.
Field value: value=15.3 unit=mm
